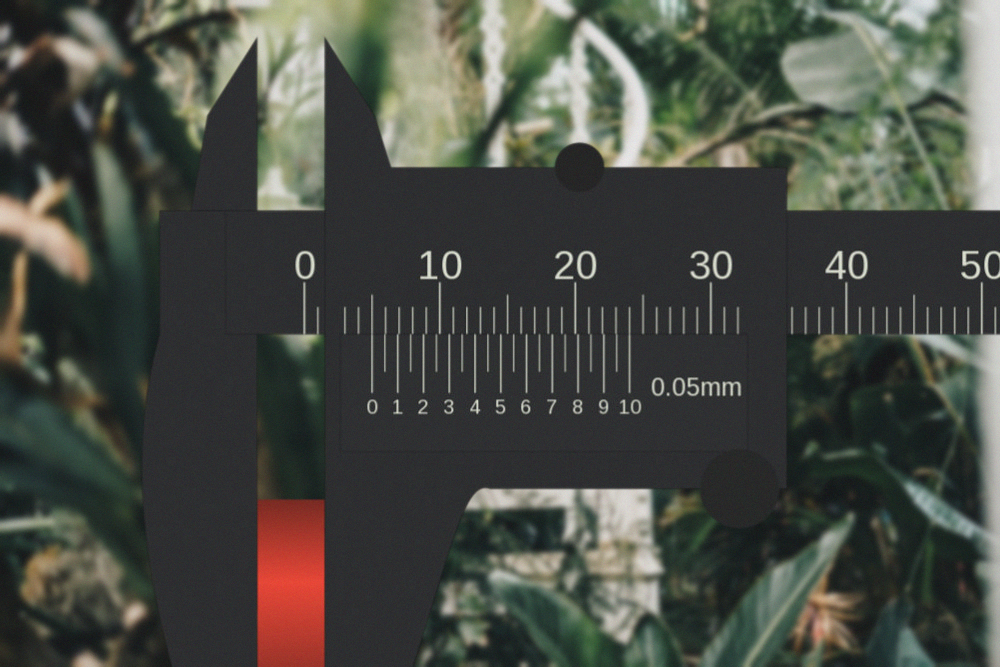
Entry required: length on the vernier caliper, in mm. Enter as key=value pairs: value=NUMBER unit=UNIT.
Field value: value=5.0 unit=mm
